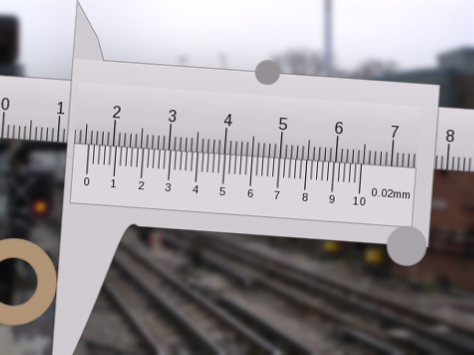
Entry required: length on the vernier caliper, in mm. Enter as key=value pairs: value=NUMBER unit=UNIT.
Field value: value=15.6 unit=mm
